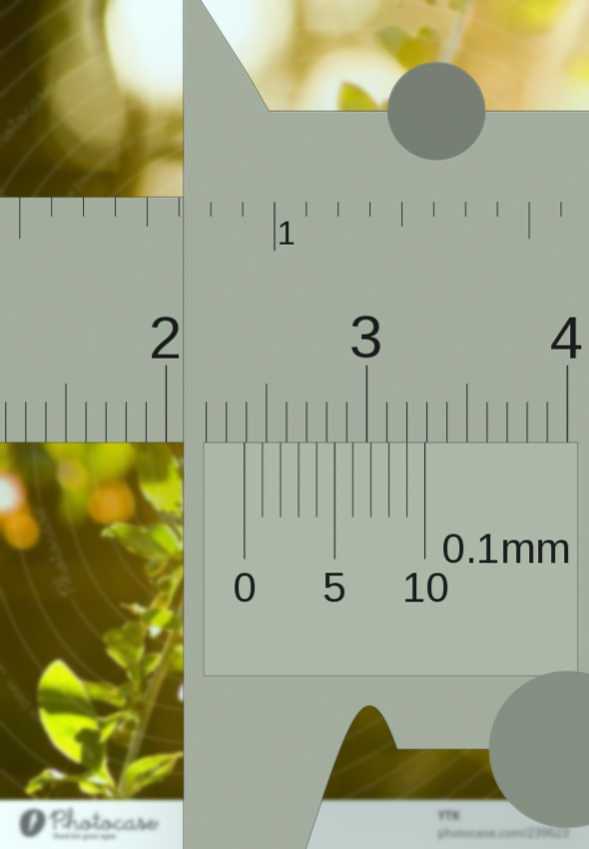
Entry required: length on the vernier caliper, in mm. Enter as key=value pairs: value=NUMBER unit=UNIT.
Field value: value=23.9 unit=mm
